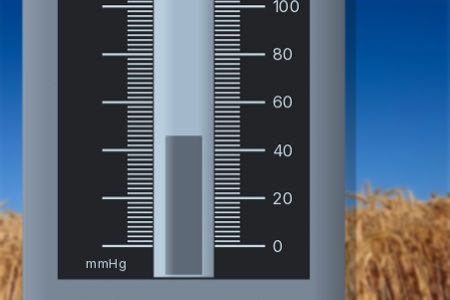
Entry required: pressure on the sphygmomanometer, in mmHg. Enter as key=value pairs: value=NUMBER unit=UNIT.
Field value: value=46 unit=mmHg
